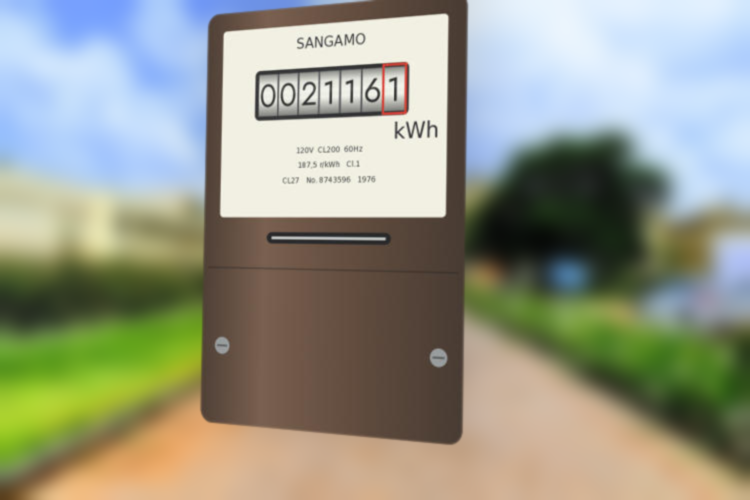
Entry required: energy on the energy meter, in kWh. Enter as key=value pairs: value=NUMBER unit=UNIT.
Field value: value=2116.1 unit=kWh
